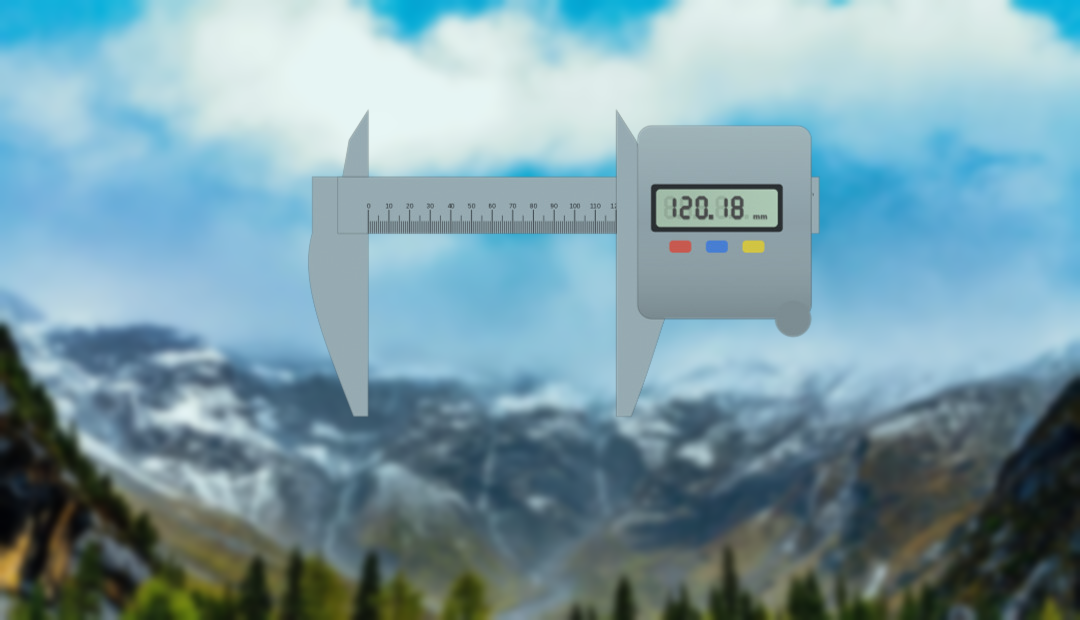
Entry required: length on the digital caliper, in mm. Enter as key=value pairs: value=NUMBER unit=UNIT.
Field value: value=120.18 unit=mm
